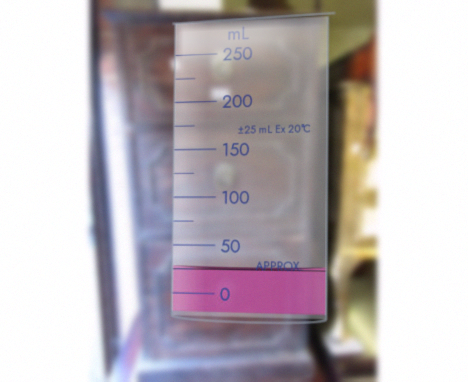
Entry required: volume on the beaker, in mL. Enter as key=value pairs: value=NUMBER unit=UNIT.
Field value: value=25 unit=mL
